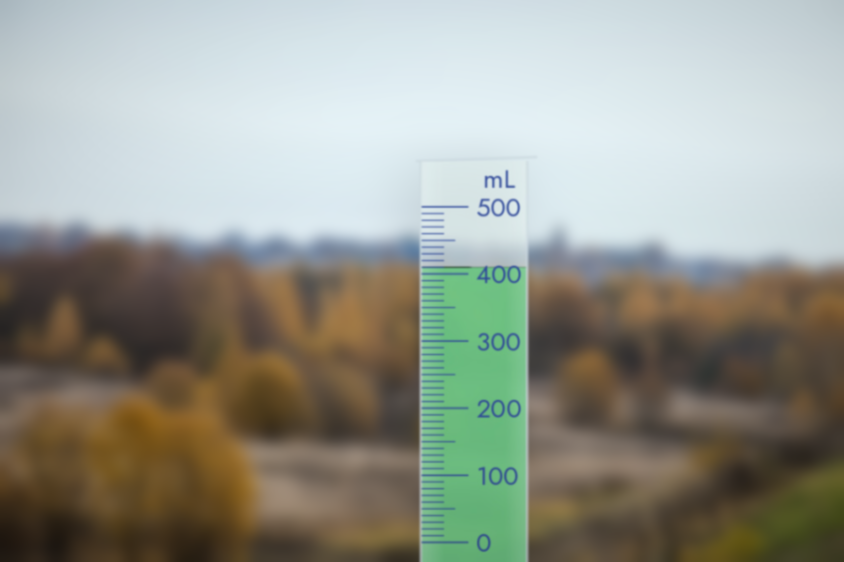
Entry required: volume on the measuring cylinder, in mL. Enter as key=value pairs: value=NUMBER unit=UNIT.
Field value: value=410 unit=mL
